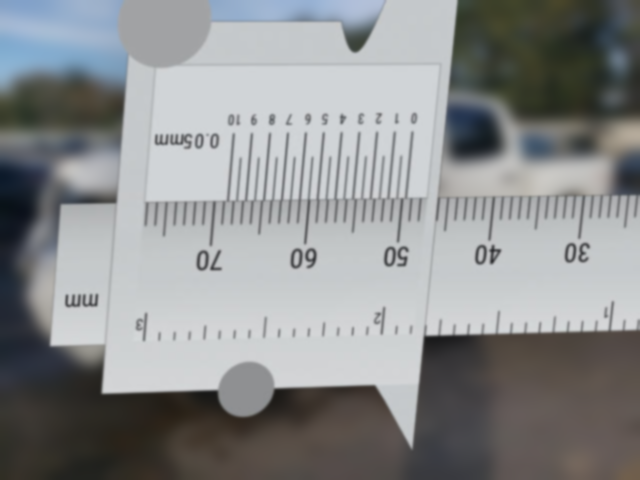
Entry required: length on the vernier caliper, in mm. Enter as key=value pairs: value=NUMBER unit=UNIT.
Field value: value=49.6 unit=mm
